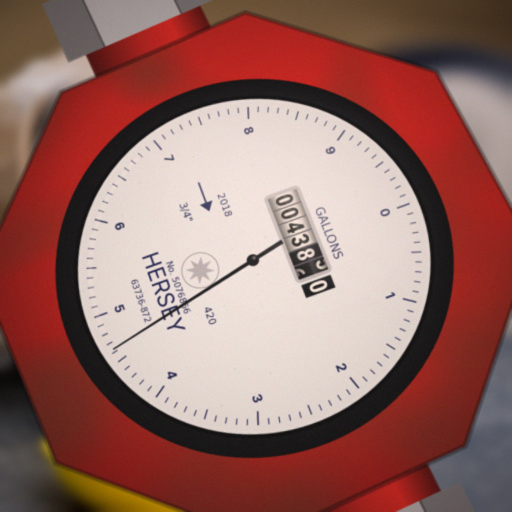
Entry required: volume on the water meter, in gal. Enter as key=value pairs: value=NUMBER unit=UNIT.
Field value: value=43854.6 unit=gal
